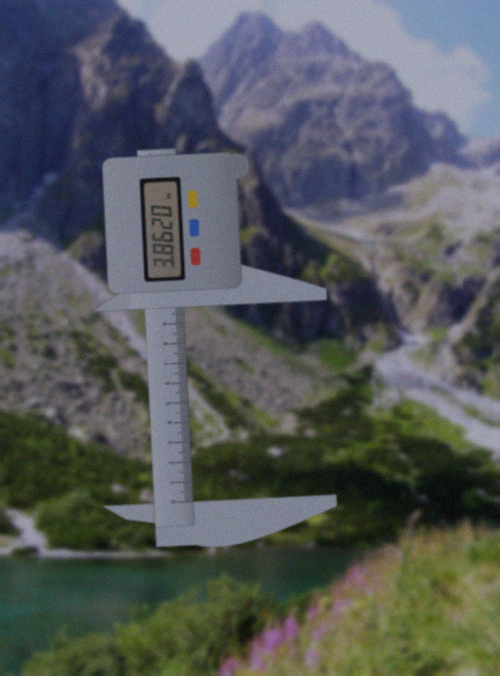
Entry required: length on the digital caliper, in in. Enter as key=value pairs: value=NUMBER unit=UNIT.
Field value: value=3.8620 unit=in
